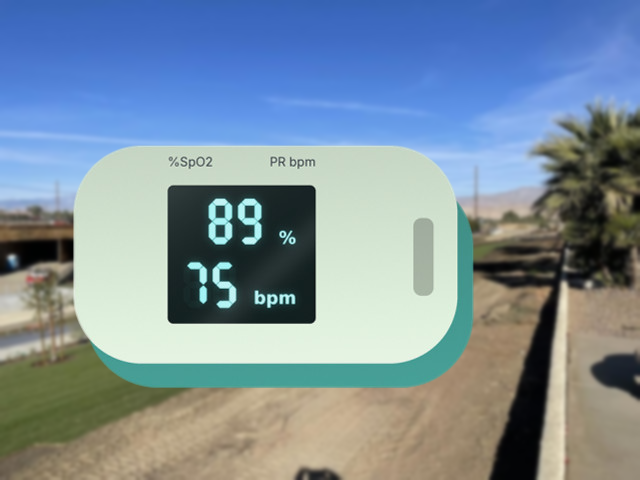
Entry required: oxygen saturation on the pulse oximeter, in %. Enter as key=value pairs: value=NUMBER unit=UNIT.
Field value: value=89 unit=%
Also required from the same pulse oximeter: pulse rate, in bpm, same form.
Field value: value=75 unit=bpm
